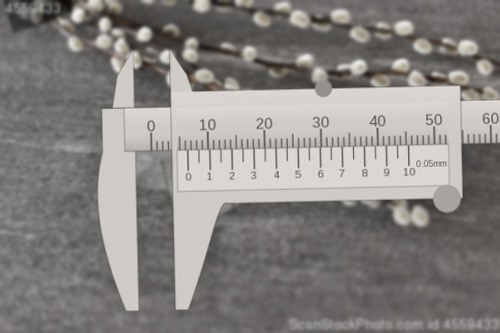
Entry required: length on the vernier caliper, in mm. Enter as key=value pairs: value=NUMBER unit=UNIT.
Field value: value=6.4 unit=mm
